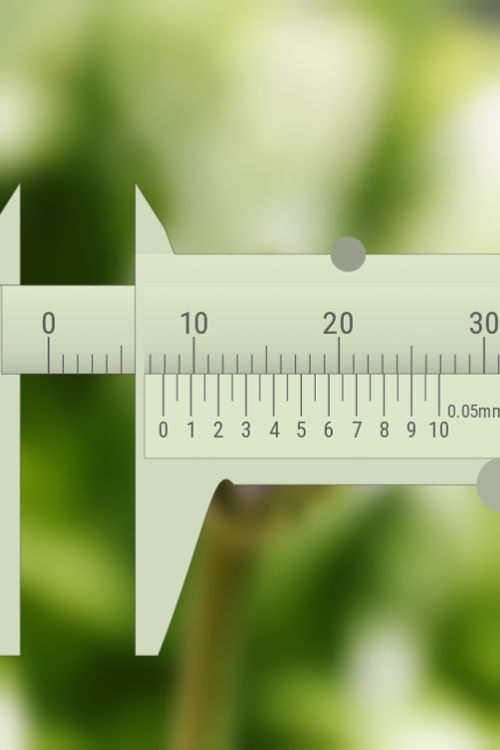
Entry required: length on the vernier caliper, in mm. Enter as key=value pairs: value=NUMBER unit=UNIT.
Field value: value=7.9 unit=mm
